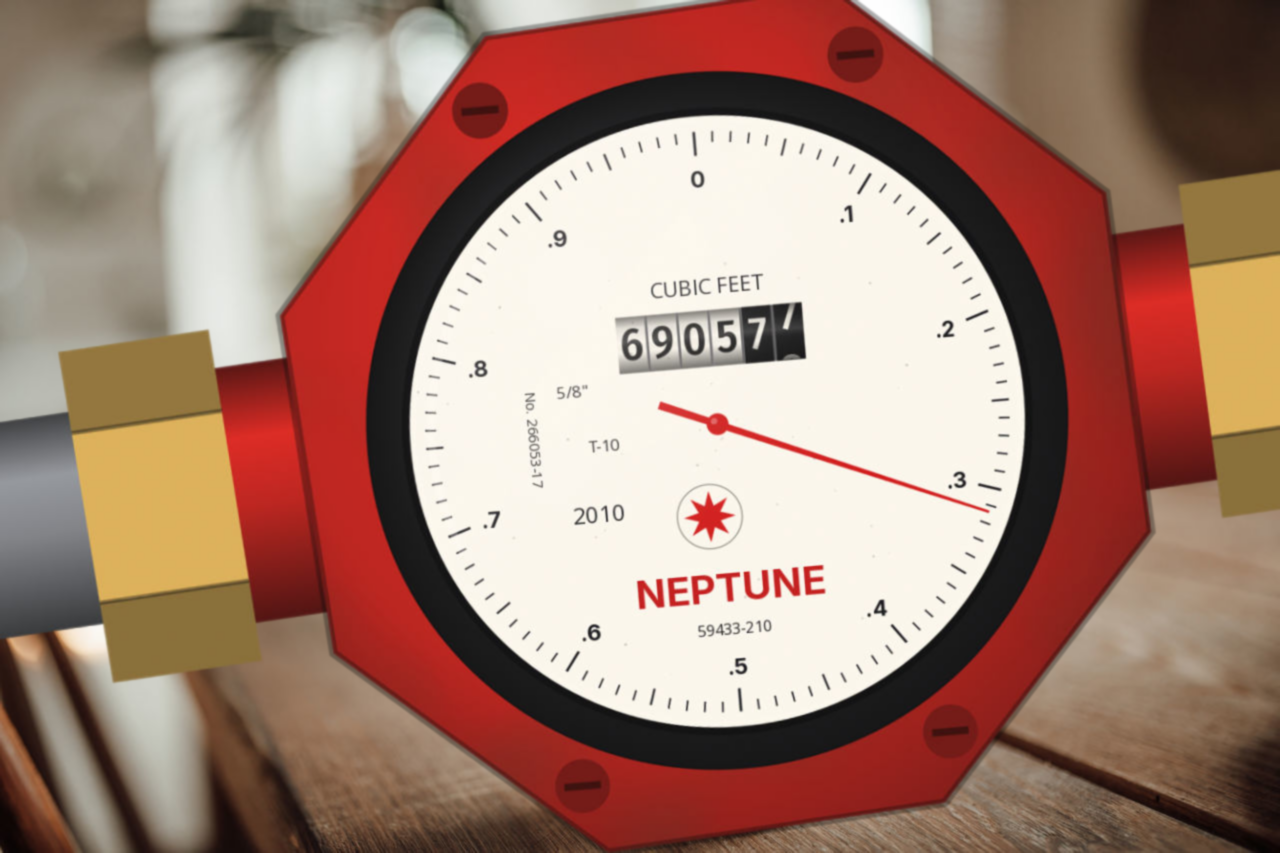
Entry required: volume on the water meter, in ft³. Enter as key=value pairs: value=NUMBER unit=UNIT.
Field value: value=690577.31 unit=ft³
